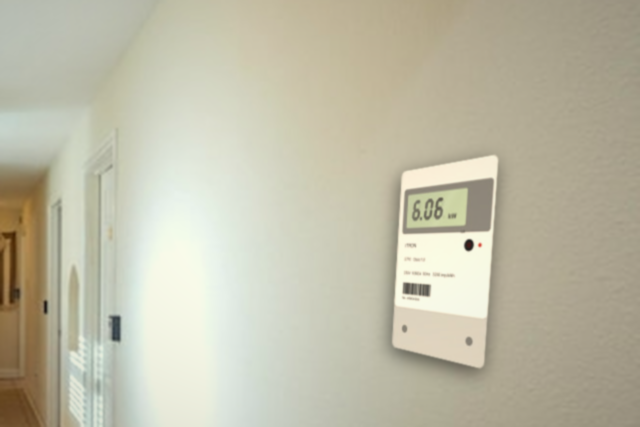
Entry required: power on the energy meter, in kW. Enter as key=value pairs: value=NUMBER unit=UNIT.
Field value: value=6.06 unit=kW
